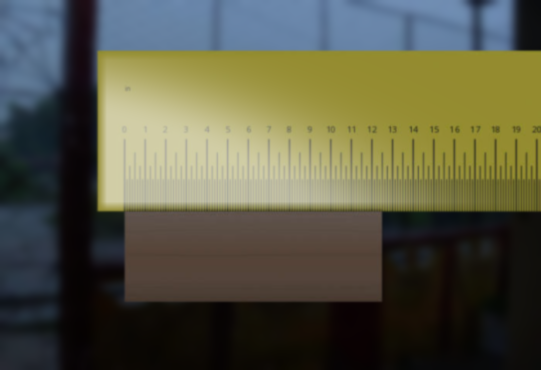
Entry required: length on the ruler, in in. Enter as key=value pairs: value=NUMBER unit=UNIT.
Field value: value=12.5 unit=in
